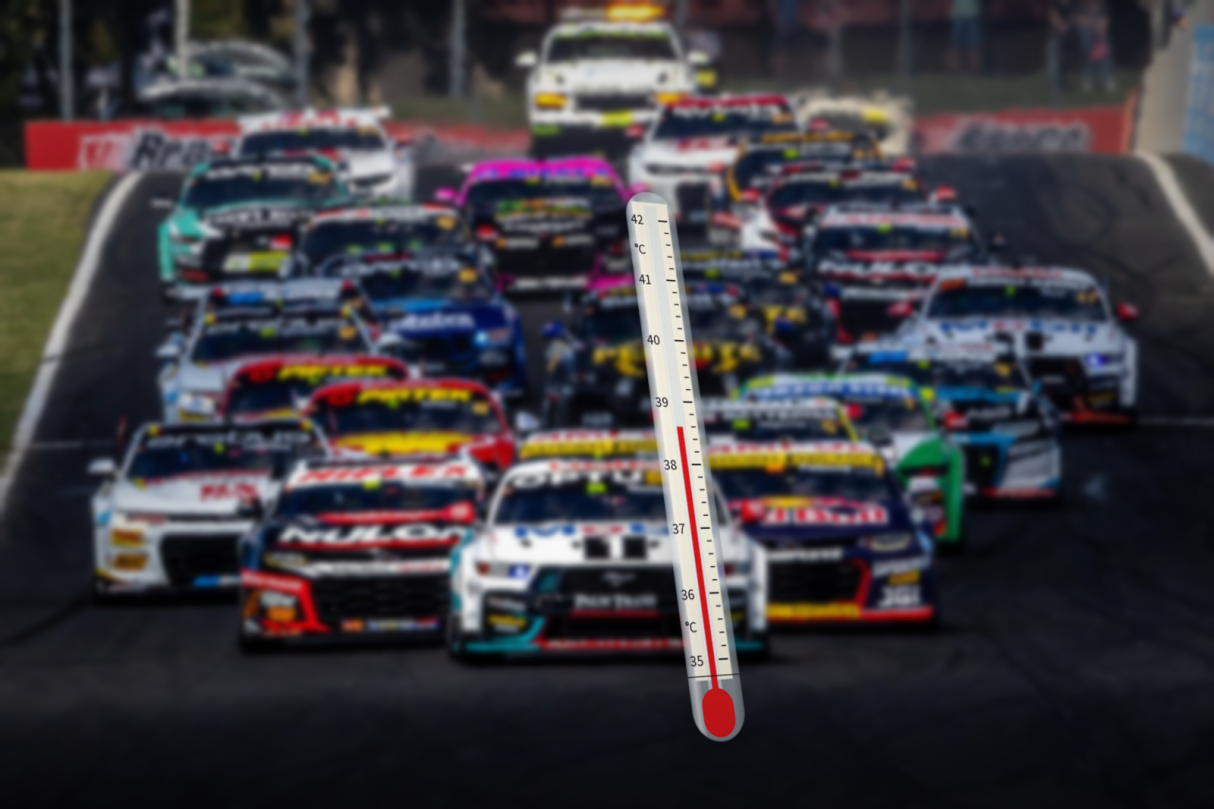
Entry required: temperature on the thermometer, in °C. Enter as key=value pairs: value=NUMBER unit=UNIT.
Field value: value=38.6 unit=°C
